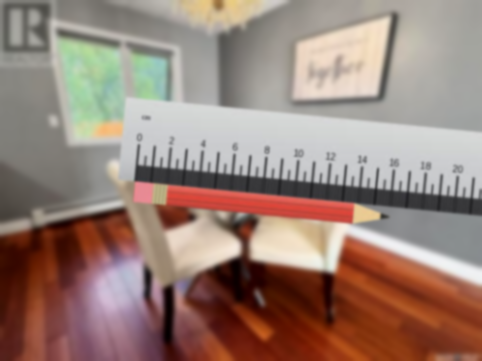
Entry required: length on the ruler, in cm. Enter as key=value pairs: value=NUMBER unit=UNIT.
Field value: value=16 unit=cm
